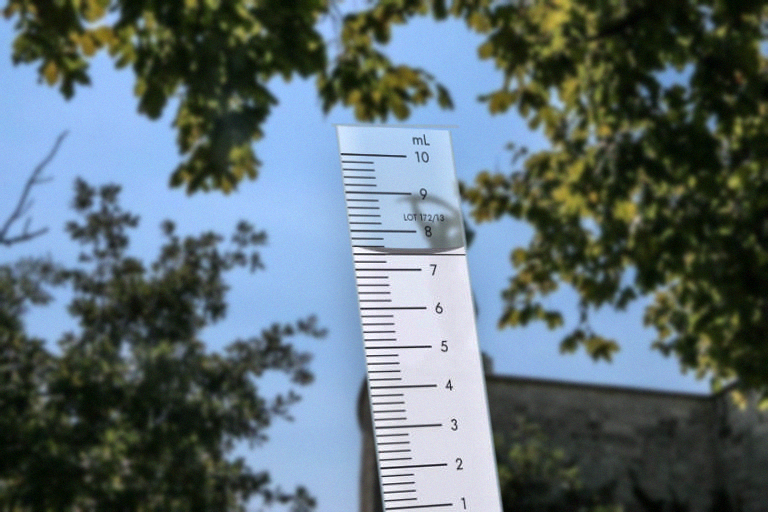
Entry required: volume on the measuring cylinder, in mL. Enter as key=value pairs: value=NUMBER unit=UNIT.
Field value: value=7.4 unit=mL
